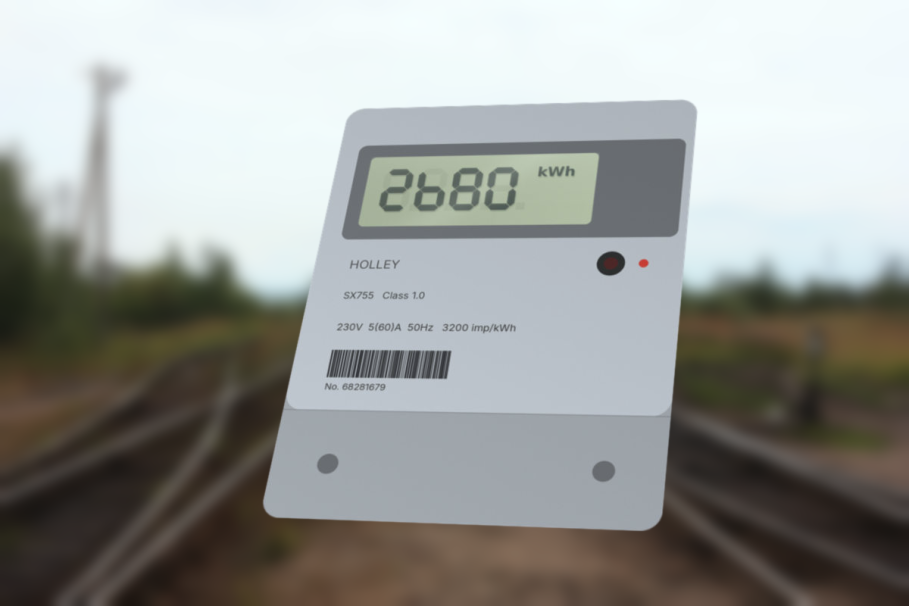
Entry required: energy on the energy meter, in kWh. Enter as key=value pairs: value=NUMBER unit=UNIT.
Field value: value=2680 unit=kWh
